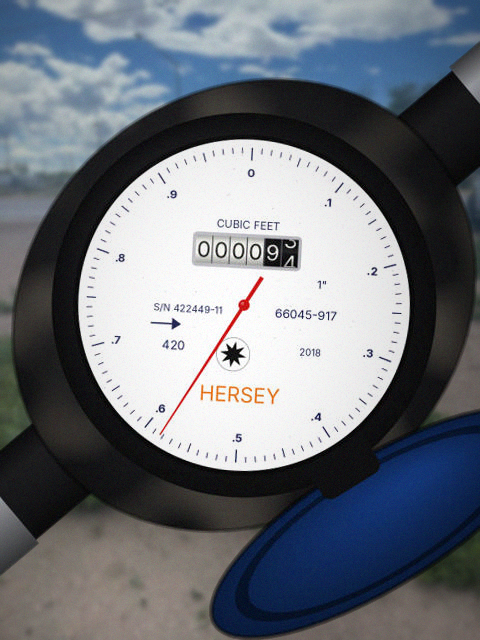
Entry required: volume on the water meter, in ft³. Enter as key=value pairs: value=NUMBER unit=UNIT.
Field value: value=93.58 unit=ft³
